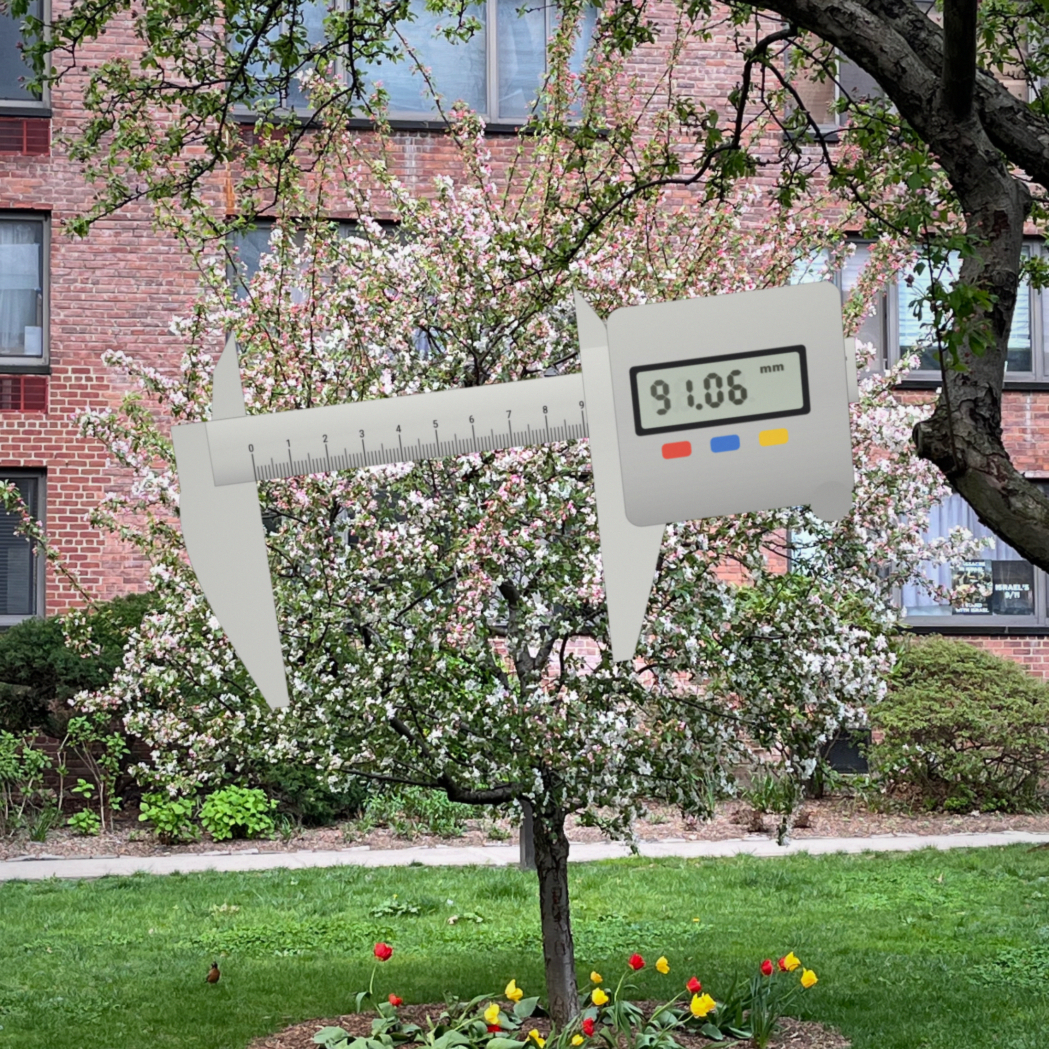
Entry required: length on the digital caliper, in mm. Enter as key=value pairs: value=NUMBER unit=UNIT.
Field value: value=91.06 unit=mm
